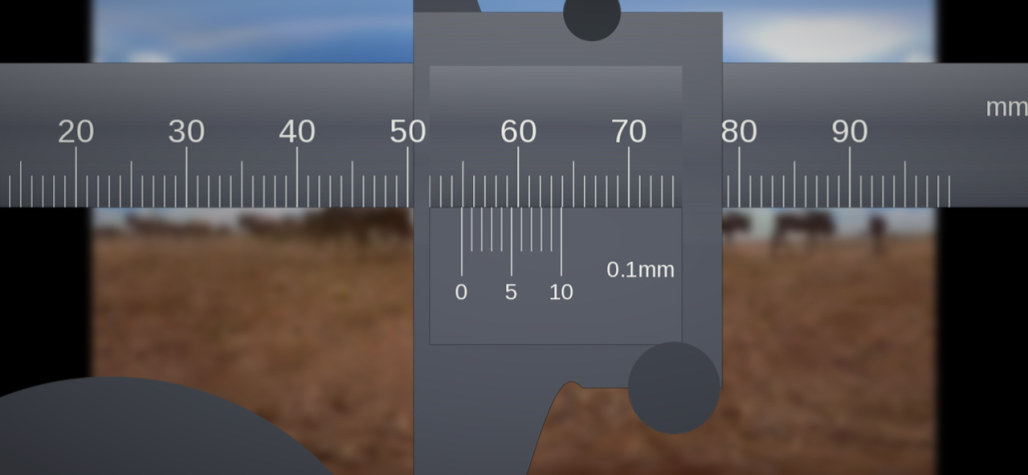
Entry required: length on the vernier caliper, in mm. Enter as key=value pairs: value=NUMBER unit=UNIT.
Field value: value=54.9 unit=mm
